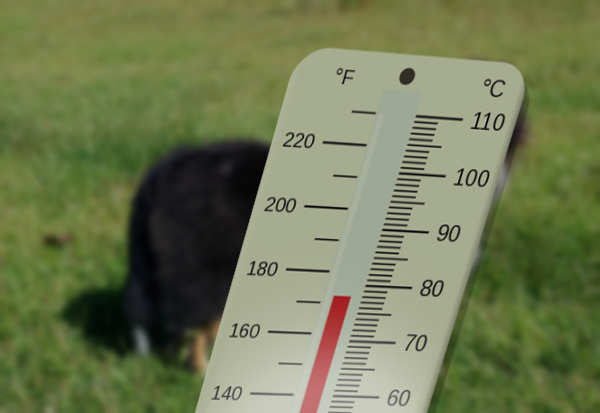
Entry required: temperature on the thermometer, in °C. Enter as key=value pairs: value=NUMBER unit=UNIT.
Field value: value=78 unit=°C
